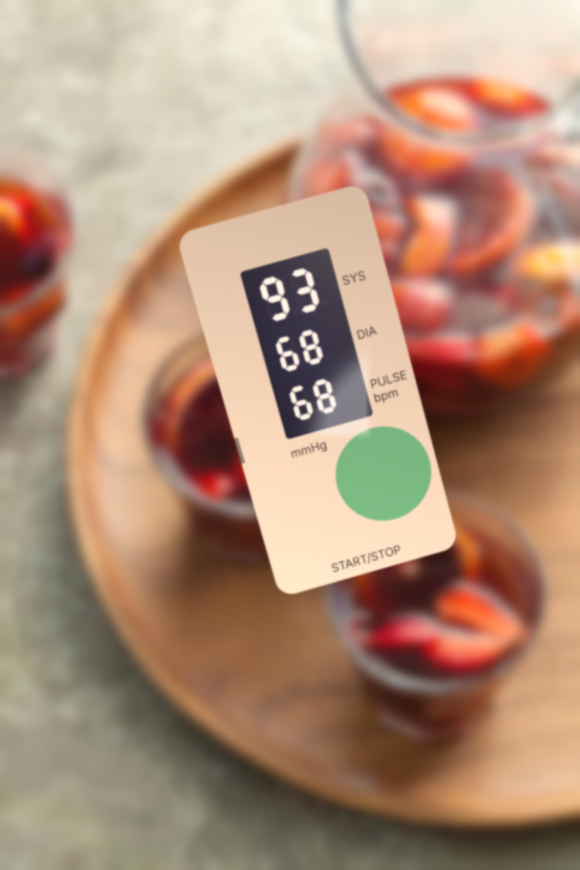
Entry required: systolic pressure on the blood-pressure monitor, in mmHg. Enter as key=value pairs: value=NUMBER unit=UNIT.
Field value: value=93 unit=mmHg
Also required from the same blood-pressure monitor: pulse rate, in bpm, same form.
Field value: value=68 unit=bpm
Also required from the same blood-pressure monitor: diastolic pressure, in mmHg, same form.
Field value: value=68 unit=mmHg
